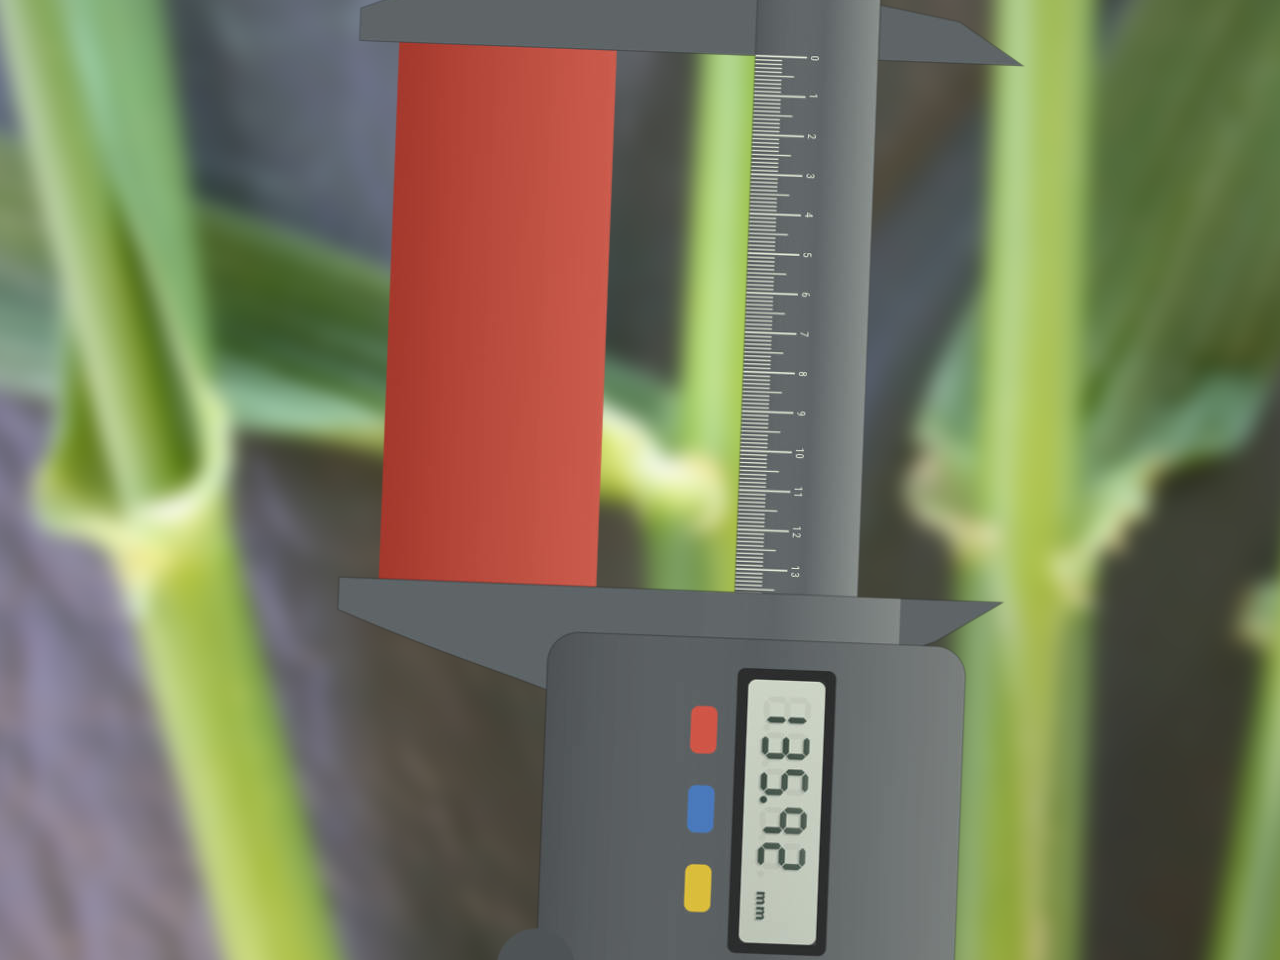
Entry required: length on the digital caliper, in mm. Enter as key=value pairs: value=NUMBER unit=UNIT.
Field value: value=135.92 unit=mm
